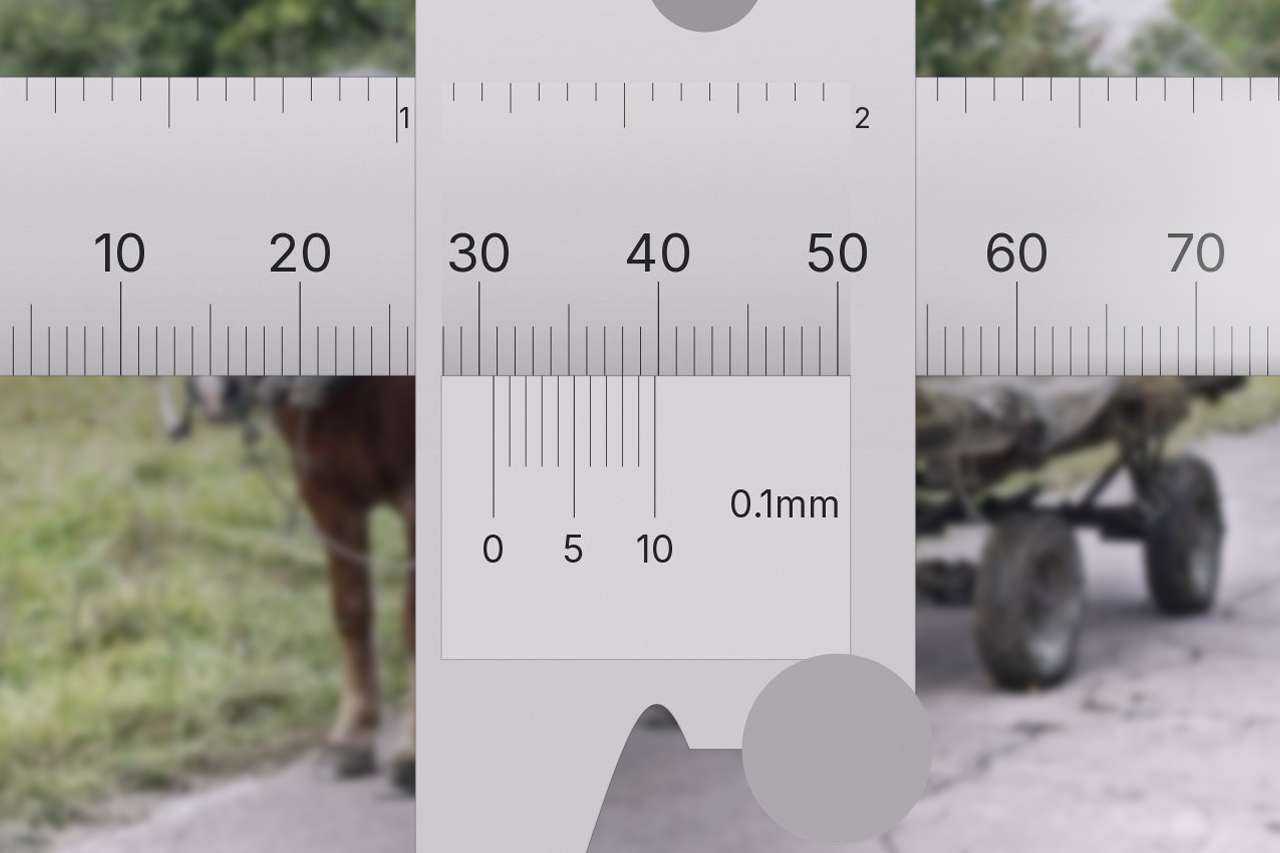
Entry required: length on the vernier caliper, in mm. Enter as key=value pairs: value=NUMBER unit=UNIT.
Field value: value=30.8 unit=mm
